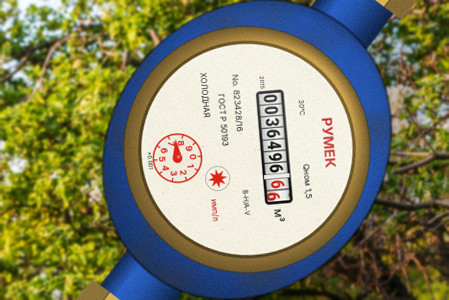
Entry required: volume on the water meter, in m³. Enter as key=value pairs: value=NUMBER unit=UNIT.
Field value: value=36496.657 unit=m³
